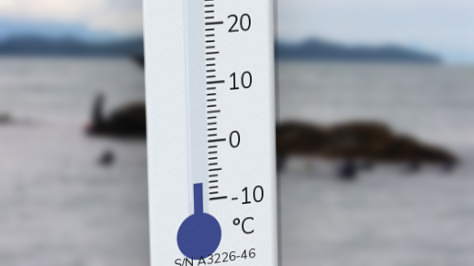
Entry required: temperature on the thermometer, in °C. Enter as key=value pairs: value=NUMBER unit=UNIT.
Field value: value=-7 unit=°C
